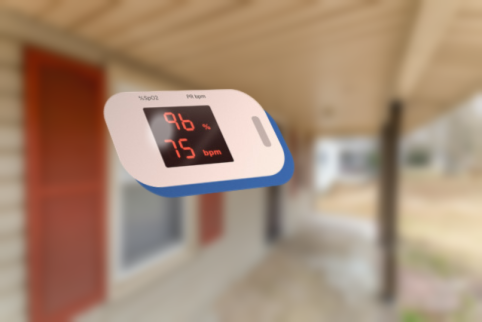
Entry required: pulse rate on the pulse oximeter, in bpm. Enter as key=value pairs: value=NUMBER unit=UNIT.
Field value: value=75 unit=bpm
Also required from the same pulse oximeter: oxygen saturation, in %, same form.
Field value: value=96 unit=%
